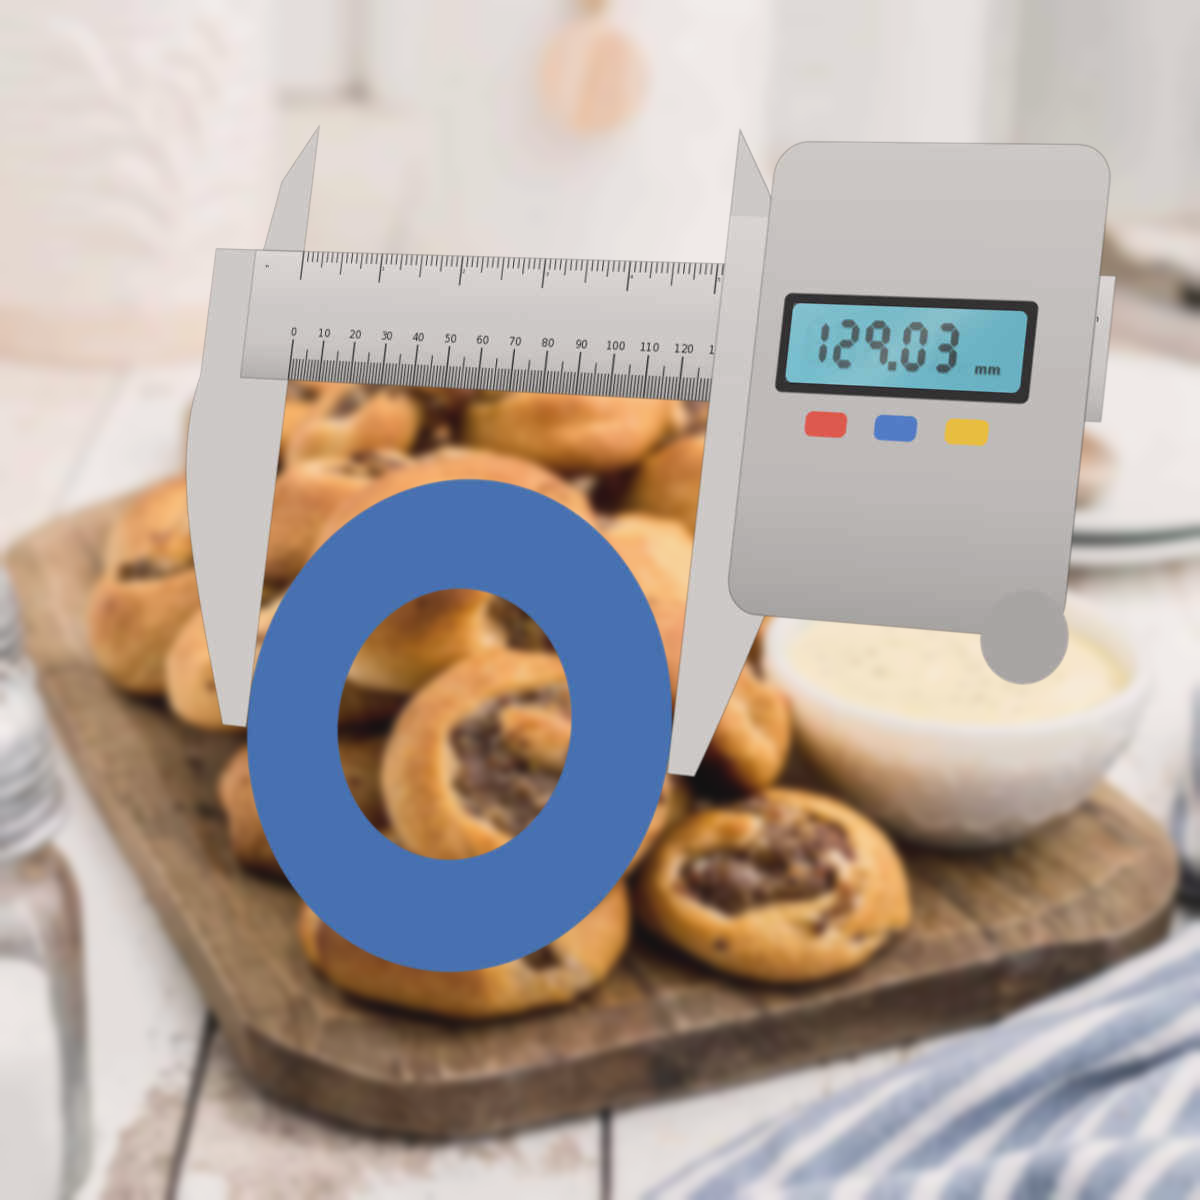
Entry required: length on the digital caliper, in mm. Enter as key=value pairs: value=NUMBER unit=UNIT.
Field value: value=129.03 unit=mm
